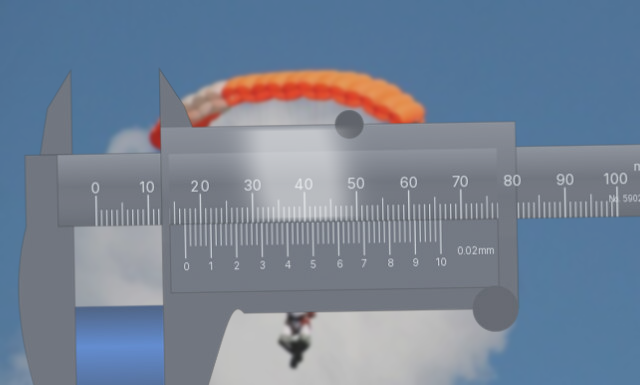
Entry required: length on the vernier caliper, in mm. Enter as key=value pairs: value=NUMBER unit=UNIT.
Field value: value=17.0 unit=mm
